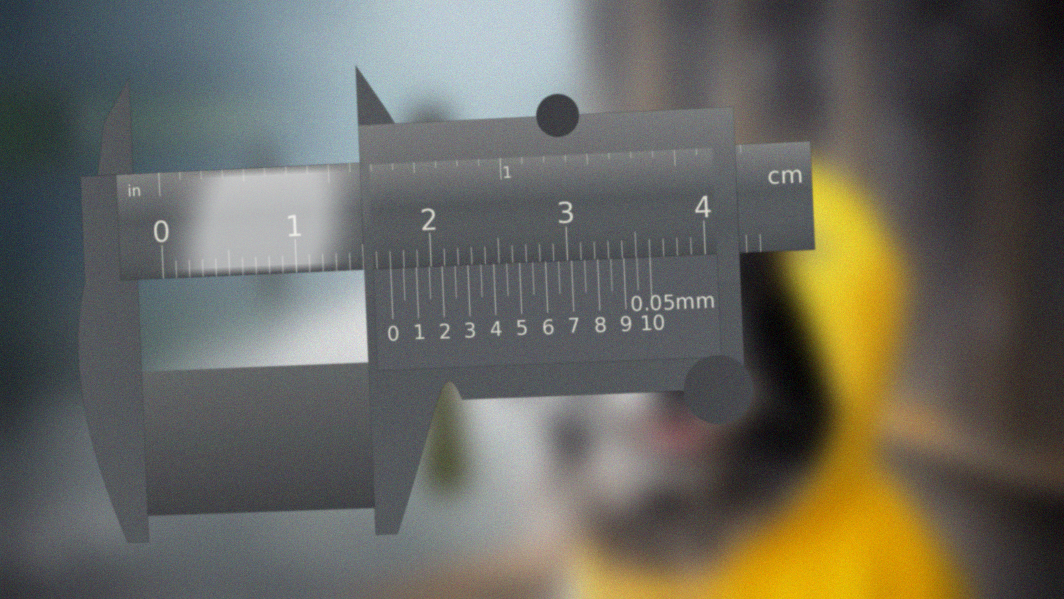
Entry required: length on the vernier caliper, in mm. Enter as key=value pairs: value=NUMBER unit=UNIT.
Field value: value=17.0 unit=mm
